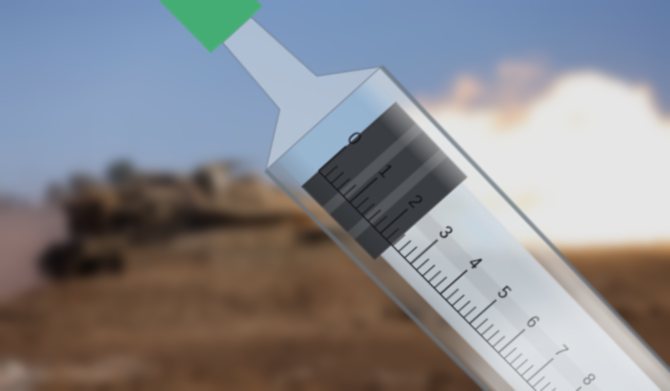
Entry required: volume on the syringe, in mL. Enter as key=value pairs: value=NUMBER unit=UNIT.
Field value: value=0 unit=mL
